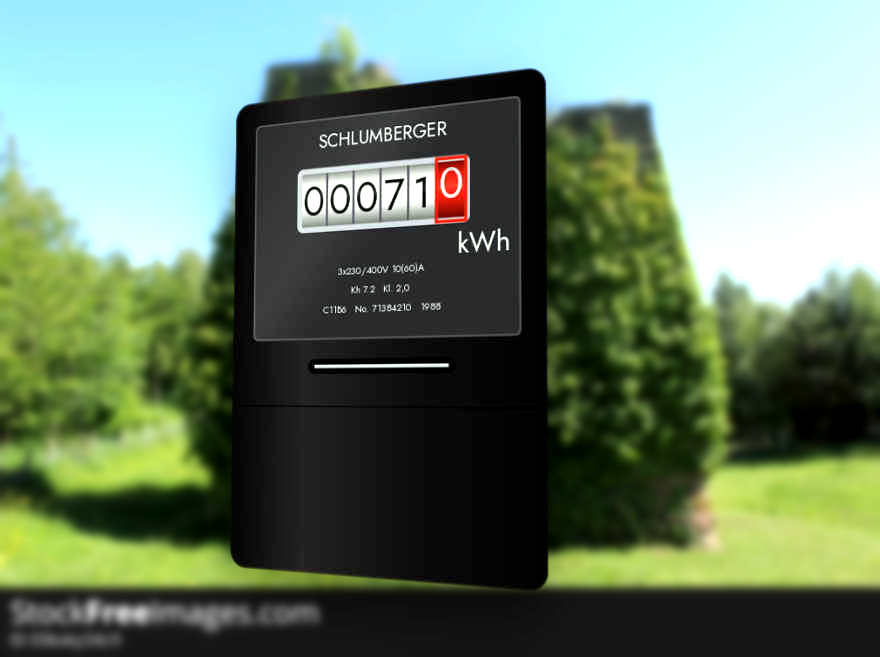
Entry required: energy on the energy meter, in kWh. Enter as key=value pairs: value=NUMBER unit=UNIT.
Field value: value=71.0 unit=kWh
